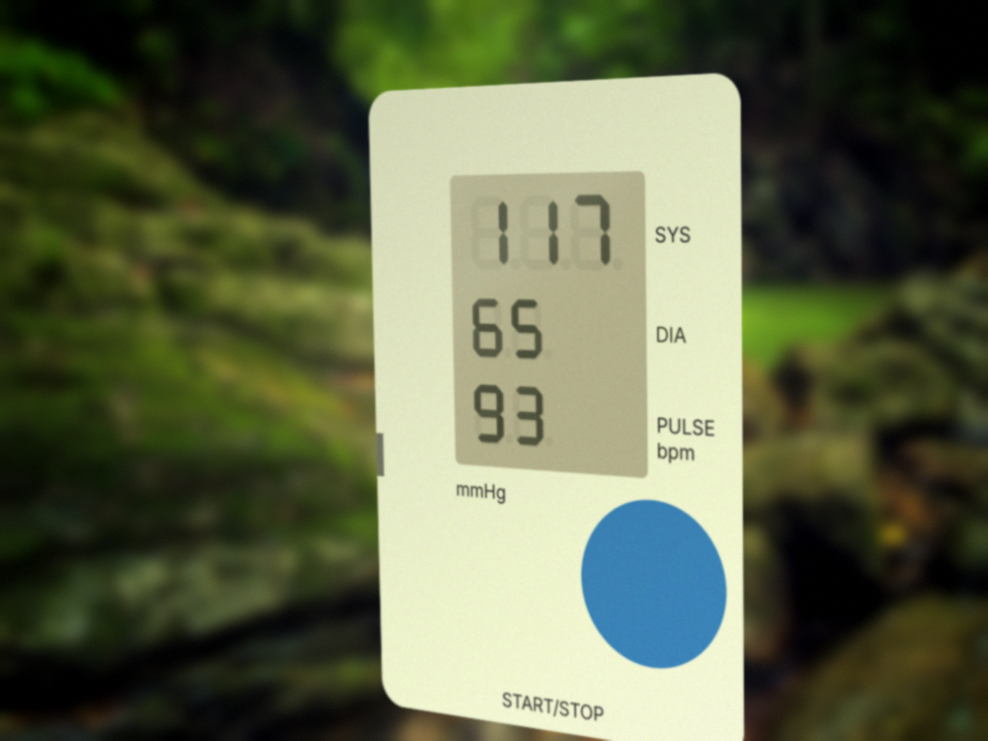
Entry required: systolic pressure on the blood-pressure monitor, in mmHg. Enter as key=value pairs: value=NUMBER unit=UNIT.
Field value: value=117 unit=mmHg
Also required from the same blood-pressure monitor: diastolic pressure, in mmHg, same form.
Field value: value=65 unit=mmHg
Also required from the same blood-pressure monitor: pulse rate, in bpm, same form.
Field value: value=93 unit=bpm
